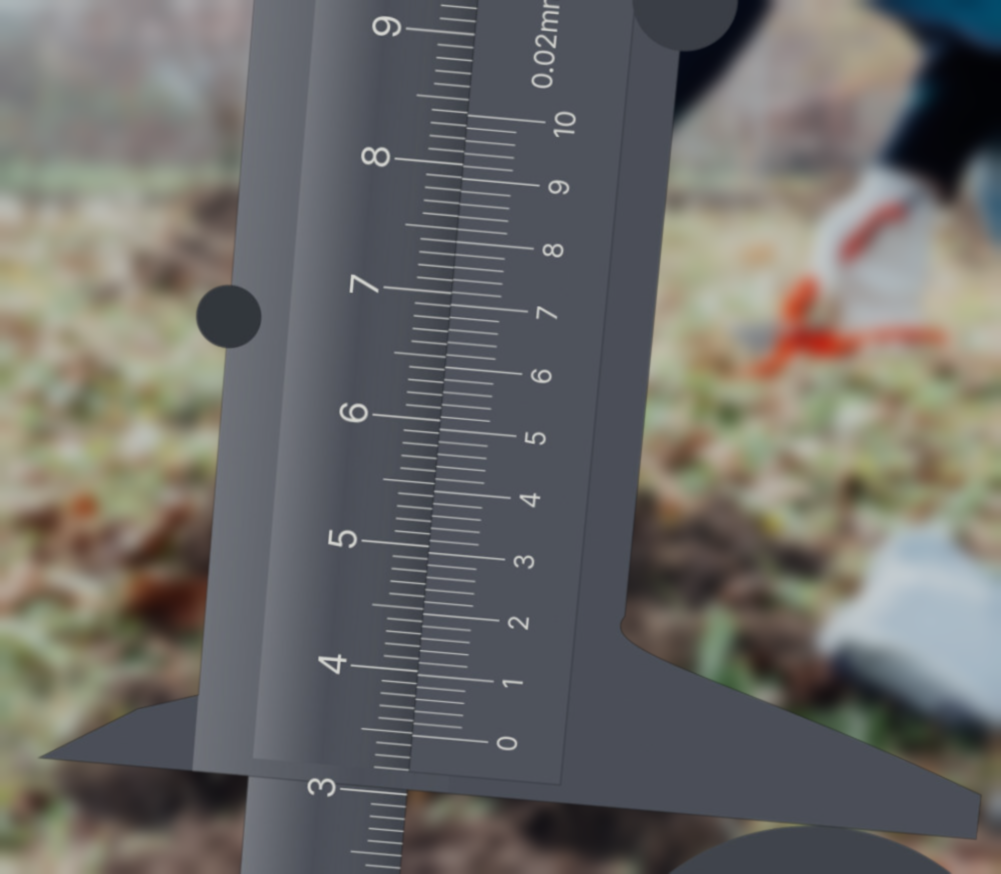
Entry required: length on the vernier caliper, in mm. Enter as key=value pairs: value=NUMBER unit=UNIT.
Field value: value=34.8 unit=mm
